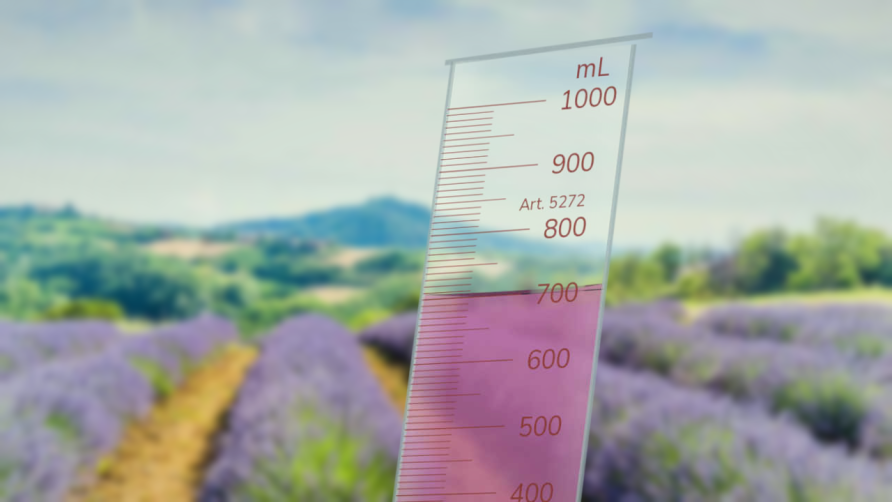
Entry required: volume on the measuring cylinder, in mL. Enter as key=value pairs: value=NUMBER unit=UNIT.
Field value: value=700 unit=mL
